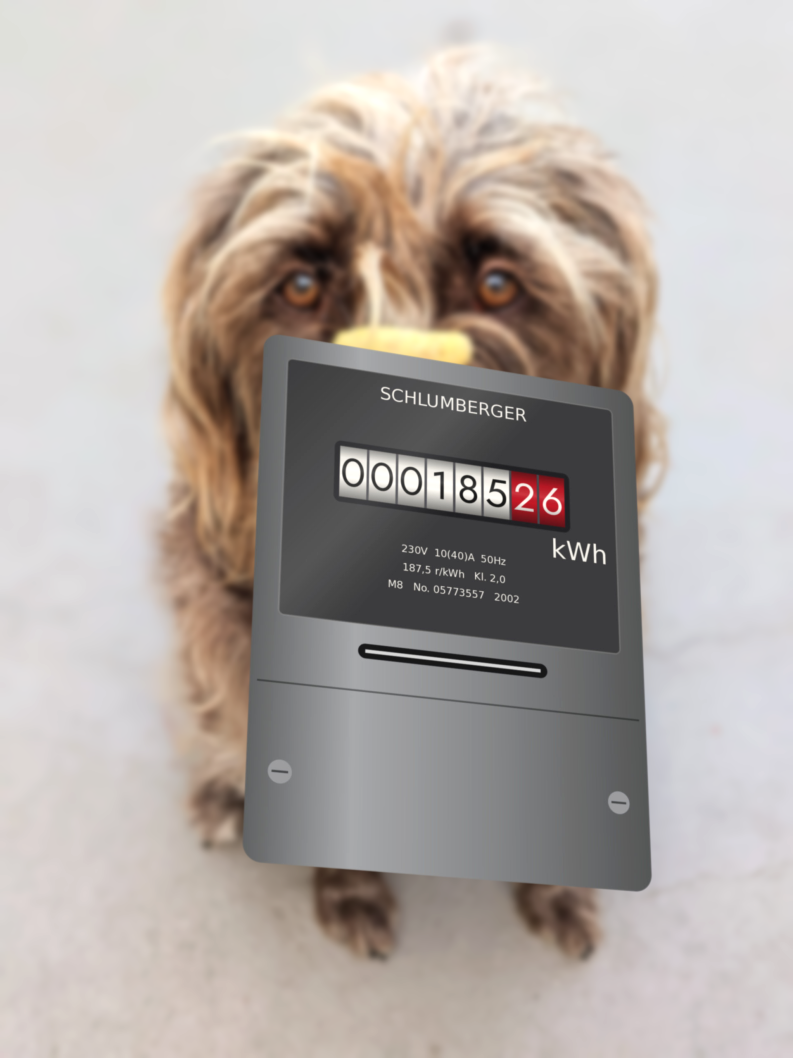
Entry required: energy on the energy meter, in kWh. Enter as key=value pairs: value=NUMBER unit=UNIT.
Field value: value=185.26 unit=kWh
